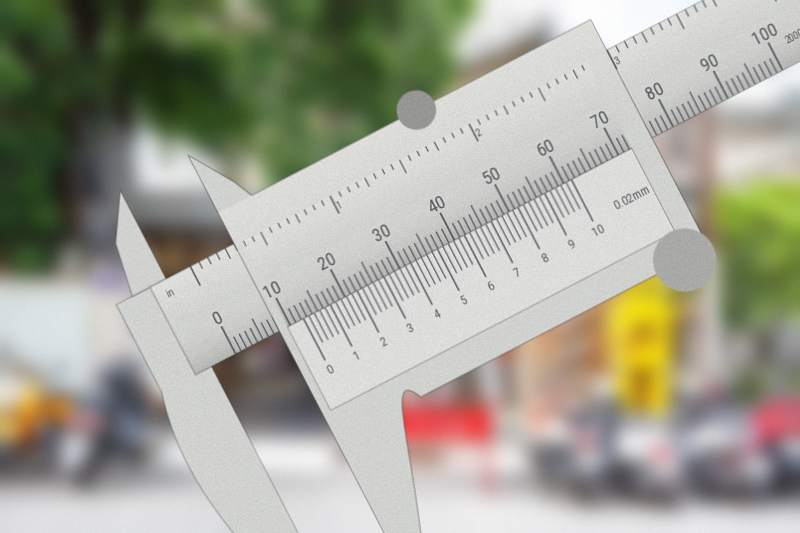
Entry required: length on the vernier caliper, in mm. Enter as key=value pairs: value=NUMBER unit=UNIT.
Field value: value=12.4 unit=mm
